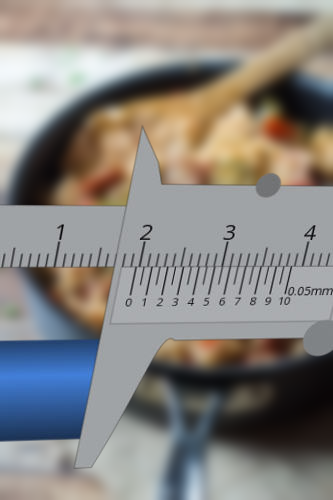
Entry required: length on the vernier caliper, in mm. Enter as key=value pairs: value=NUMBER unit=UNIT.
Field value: value=19.6 unit=mm
